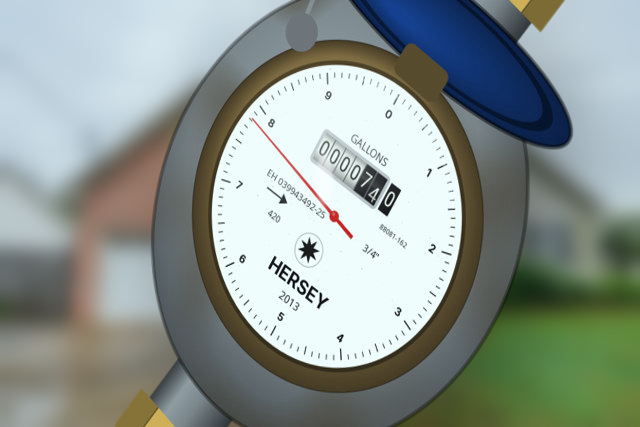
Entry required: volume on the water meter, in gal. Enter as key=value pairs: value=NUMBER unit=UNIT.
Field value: value=737.8 unit=gal
